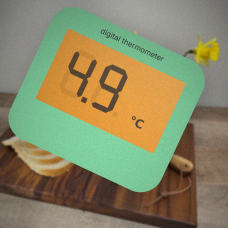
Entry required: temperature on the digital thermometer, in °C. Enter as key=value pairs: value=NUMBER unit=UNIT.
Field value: value=4.9 unit=°C
